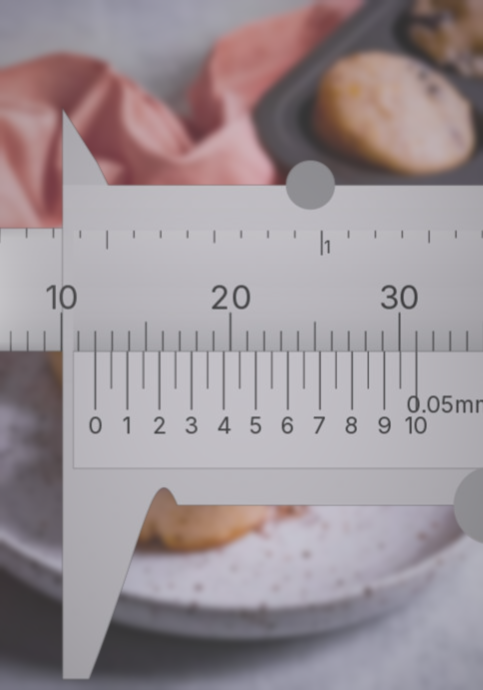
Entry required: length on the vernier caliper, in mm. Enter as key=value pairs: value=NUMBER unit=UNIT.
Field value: value=12.0 unit=mm
